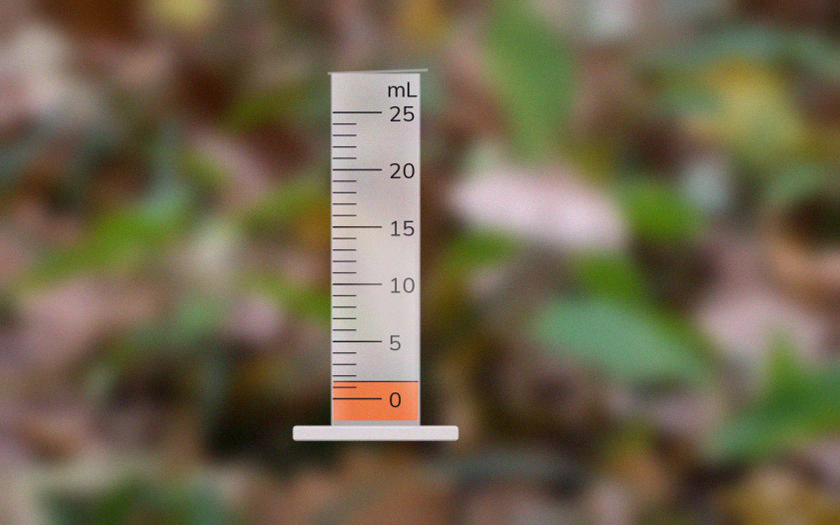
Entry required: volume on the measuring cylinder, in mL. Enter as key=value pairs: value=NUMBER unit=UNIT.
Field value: value=1.5 unit=mL
